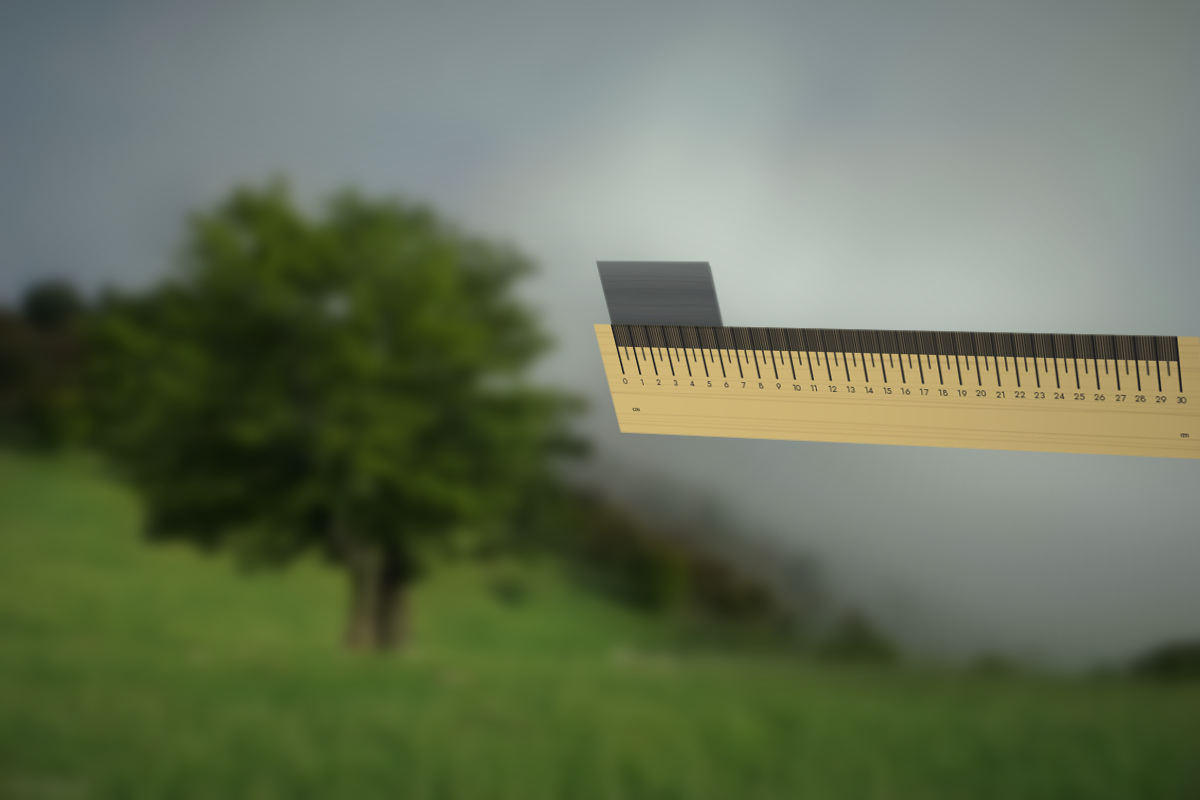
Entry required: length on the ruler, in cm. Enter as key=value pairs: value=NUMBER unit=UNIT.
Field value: value=6.5 unit=cm
